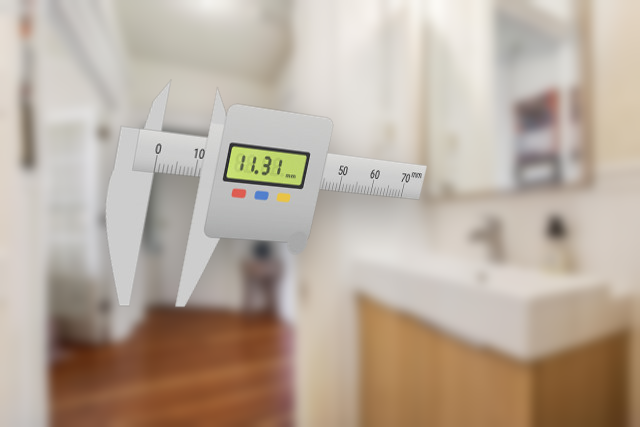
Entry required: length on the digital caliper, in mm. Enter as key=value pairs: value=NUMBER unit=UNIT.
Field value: value=11.31 unit=mm
